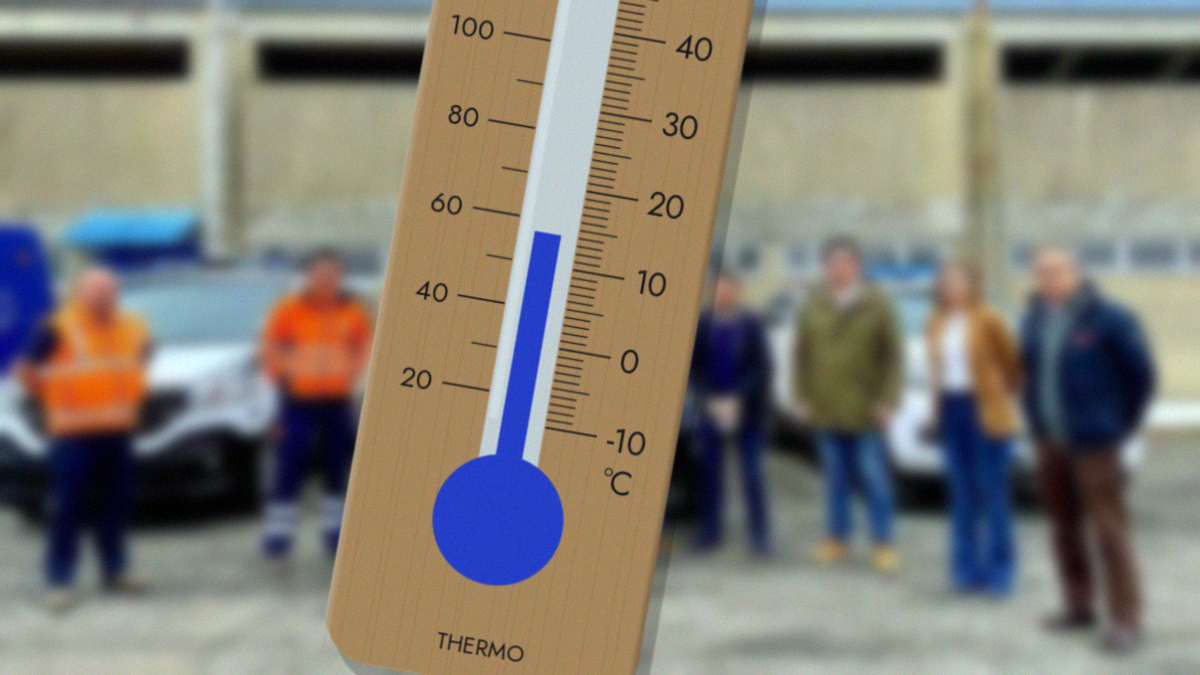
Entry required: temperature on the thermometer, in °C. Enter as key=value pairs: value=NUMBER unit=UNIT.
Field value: value=14 unit=°C
